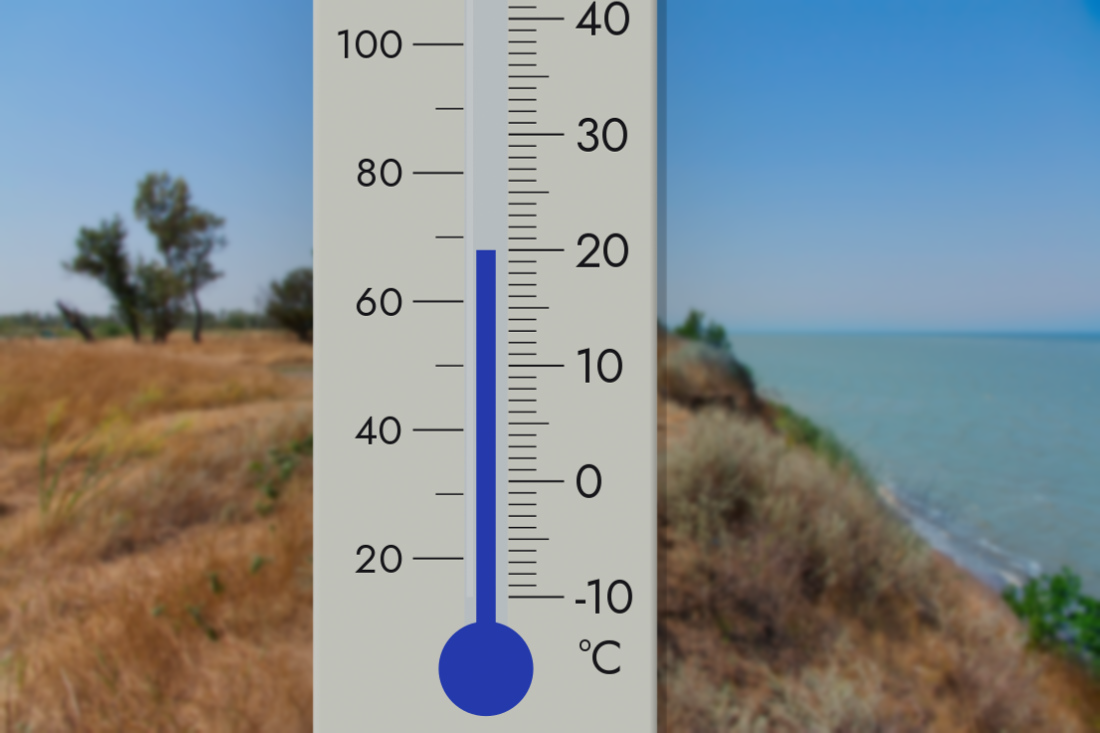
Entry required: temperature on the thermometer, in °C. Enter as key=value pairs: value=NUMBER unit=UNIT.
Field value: value=20 unit=°C
